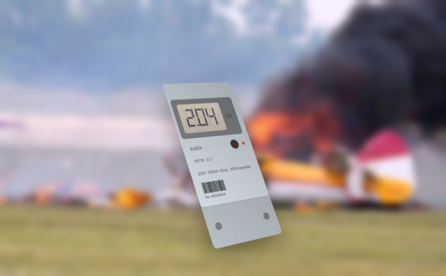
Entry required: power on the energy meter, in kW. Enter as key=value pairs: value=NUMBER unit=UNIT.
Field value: value=2.04 unit=kW
